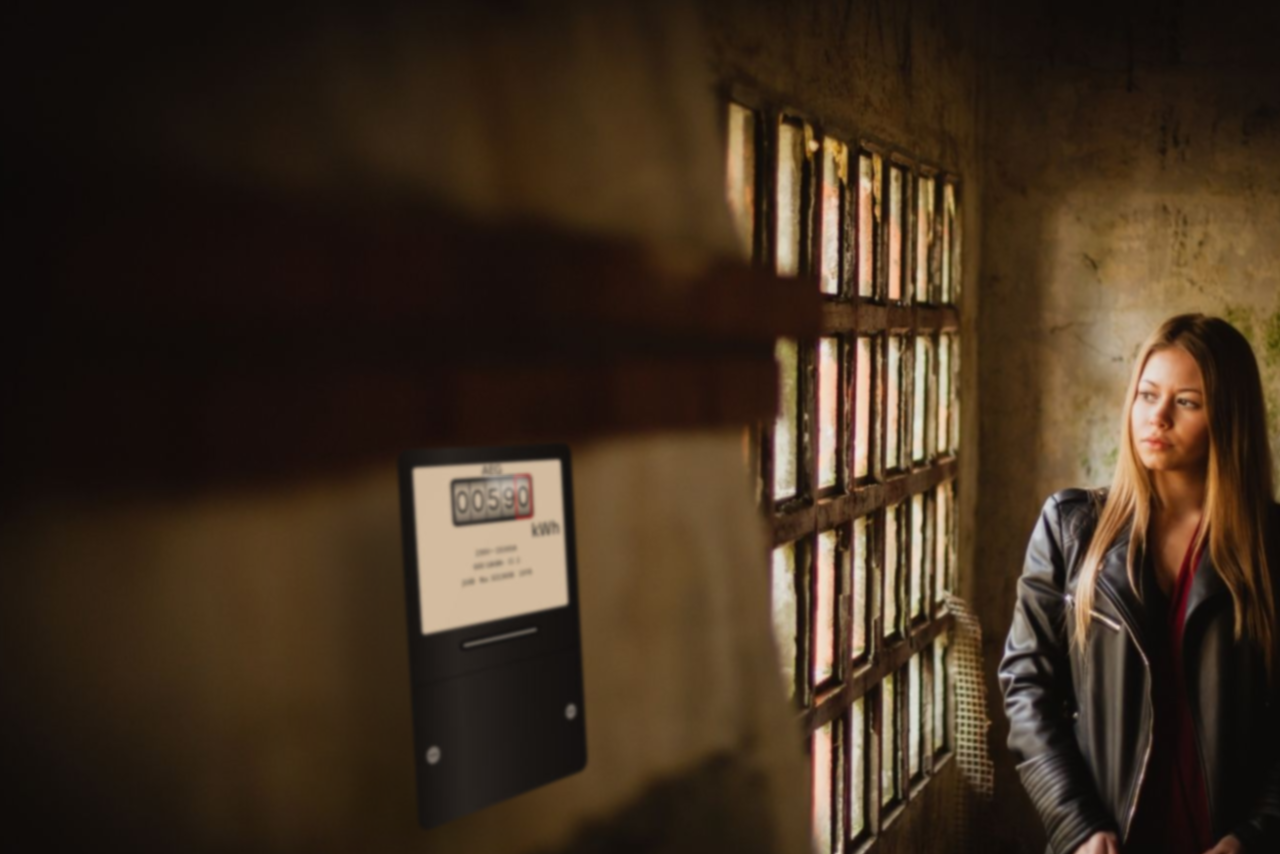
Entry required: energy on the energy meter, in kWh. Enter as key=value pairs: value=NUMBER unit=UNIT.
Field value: value=59.0 unit=kWh
